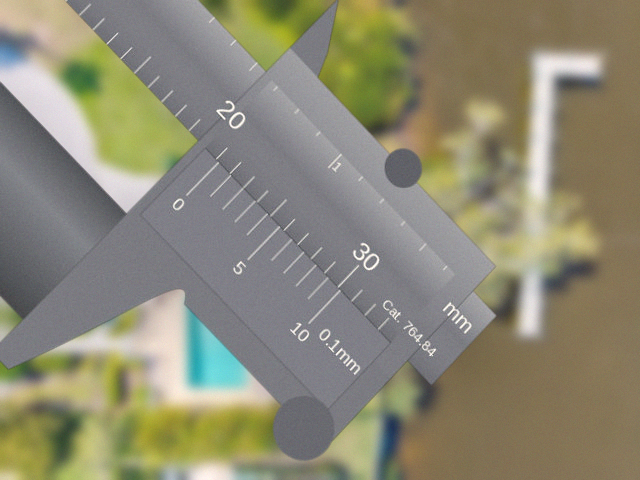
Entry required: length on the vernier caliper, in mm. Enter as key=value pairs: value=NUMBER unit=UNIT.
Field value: value=21.2 unit=mm
